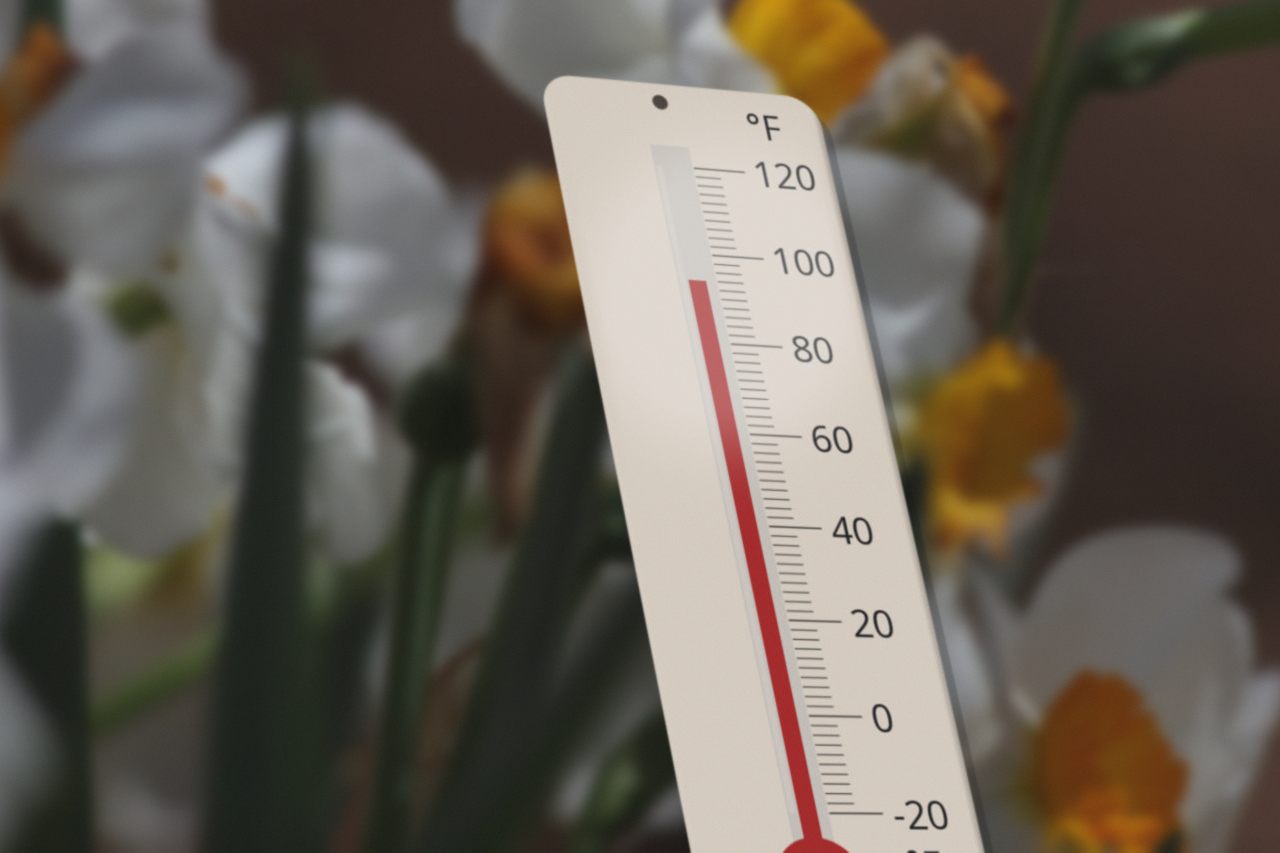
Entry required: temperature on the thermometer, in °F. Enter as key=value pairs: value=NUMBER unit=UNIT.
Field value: value=94 unit=°F
